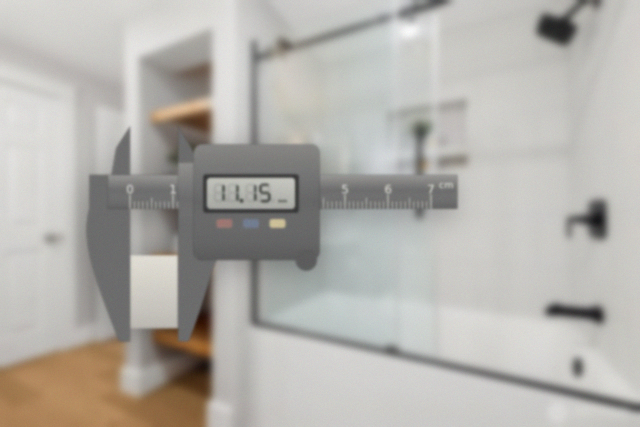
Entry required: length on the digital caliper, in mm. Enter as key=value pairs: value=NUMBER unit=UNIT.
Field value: value=11.15 unit=mm
